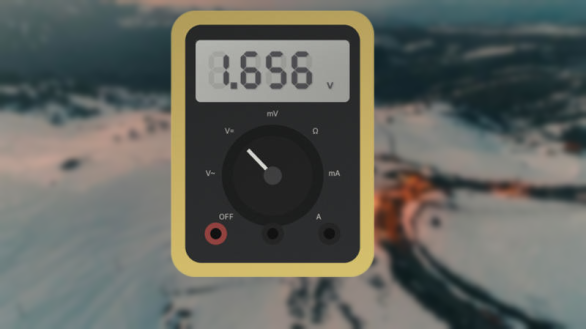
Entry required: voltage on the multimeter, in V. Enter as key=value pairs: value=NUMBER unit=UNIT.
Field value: value=1.656 unit=V
